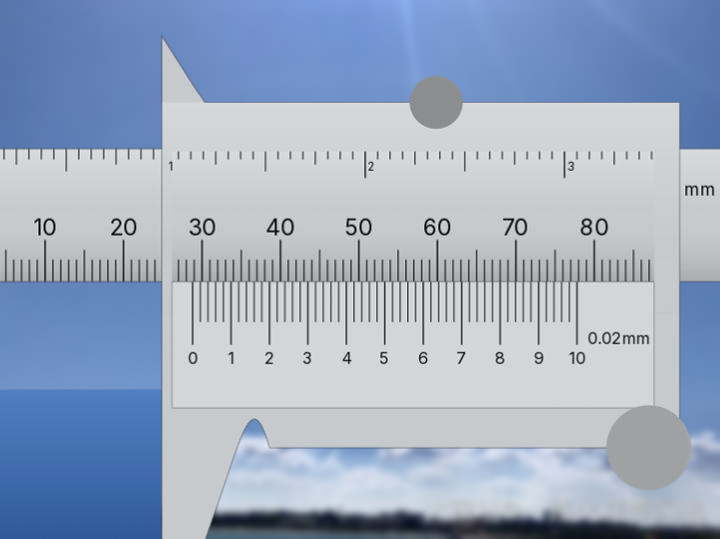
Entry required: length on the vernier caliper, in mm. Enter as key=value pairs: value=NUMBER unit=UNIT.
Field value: value=28.8 unit=mm
